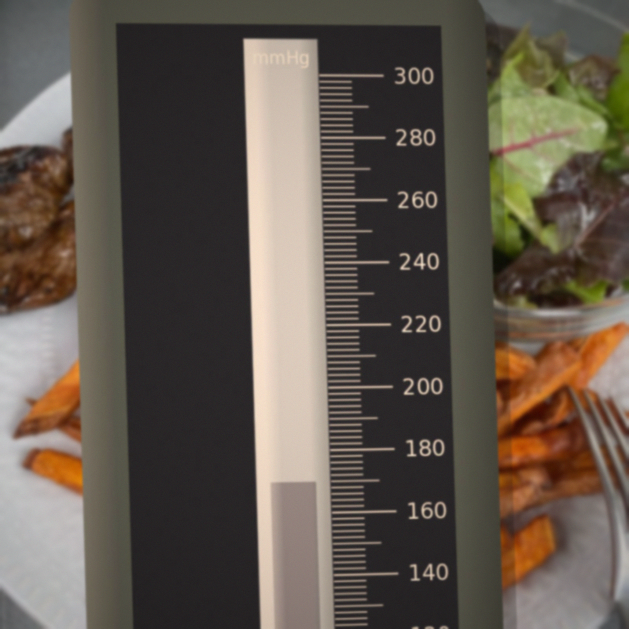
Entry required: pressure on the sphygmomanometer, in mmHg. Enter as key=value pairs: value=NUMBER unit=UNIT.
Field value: value=170 unit=mmHg
